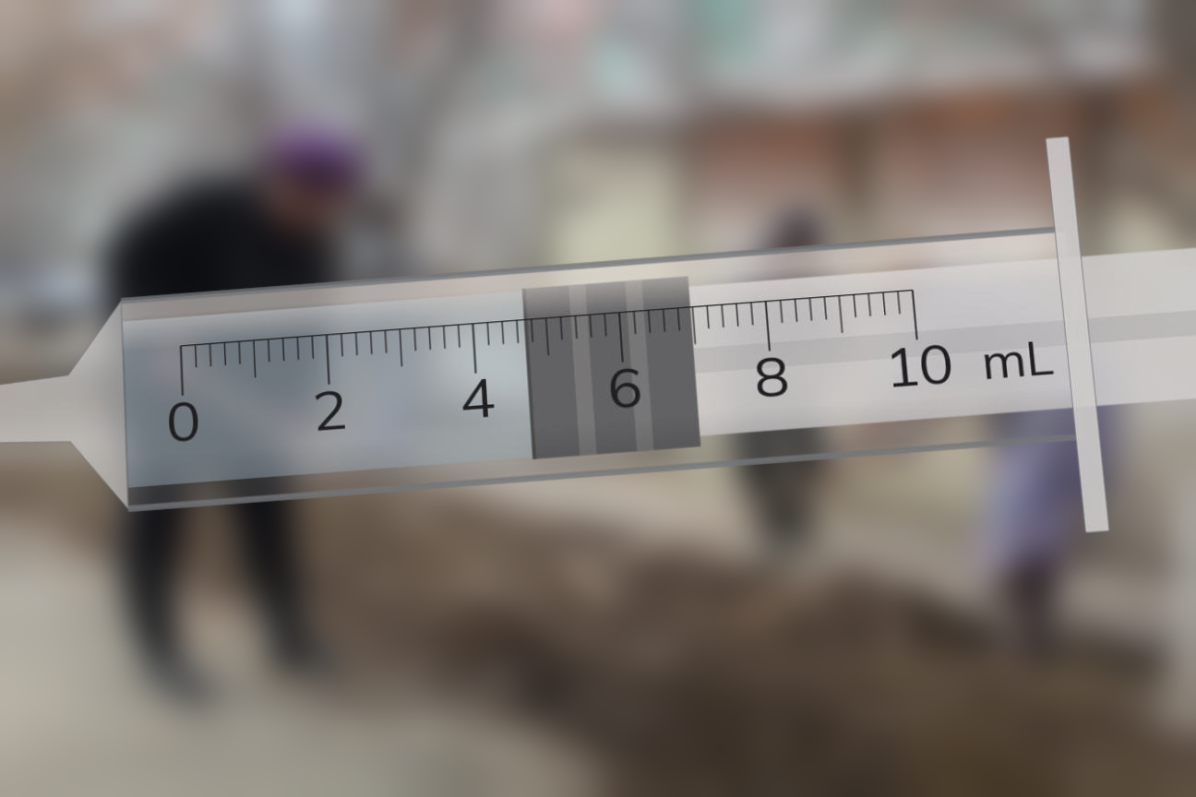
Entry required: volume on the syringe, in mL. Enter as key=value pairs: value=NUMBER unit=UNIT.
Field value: value=4.7 unit=mL
